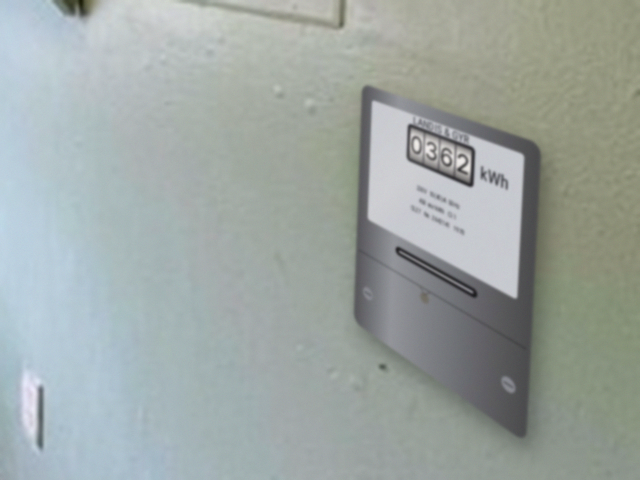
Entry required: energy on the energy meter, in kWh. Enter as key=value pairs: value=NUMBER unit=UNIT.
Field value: value=362 unit=kWh
